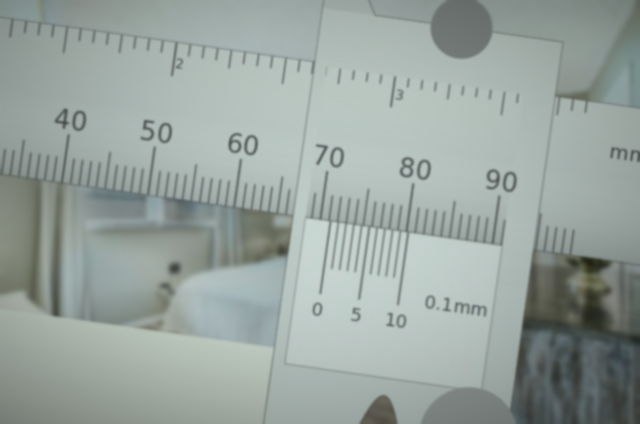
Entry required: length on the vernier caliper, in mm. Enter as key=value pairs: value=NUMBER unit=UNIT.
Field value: value=71.2 unit=mm
